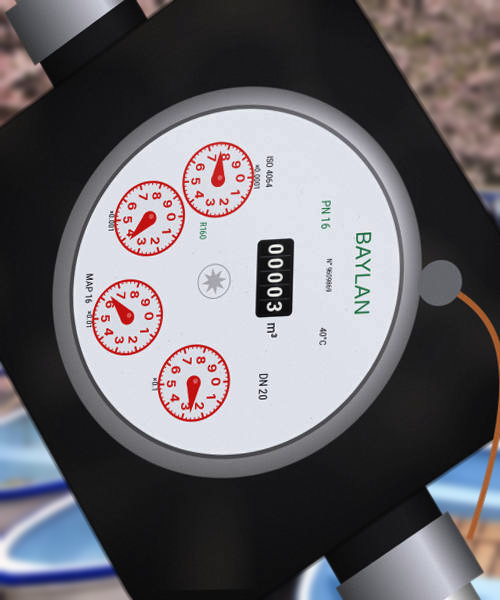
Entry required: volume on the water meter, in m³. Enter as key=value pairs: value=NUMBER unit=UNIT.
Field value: value=3.2637 unit=m³
